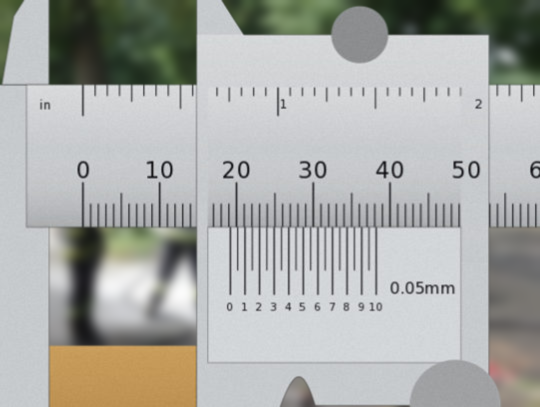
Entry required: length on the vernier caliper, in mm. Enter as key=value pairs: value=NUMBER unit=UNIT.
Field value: value=19.2 unit=mm
